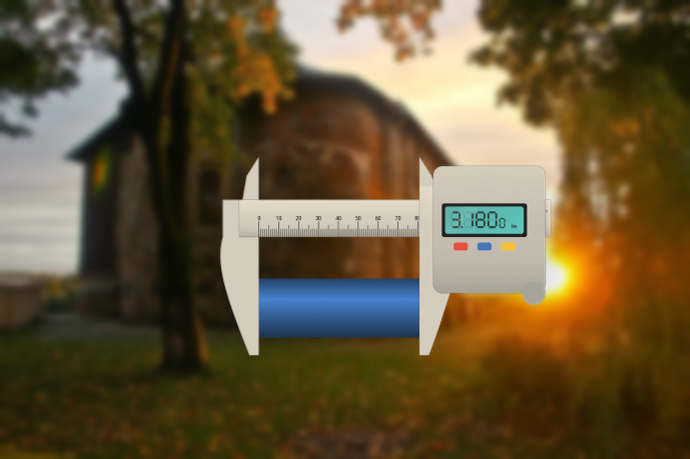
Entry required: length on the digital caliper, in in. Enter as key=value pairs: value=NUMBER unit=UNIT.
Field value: value=3.1800 unit=in
